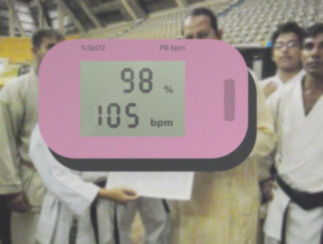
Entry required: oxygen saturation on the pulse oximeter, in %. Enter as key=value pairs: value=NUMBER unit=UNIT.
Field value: value=98 unit=%
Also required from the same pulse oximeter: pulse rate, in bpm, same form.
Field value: value=105 unit=bpm
